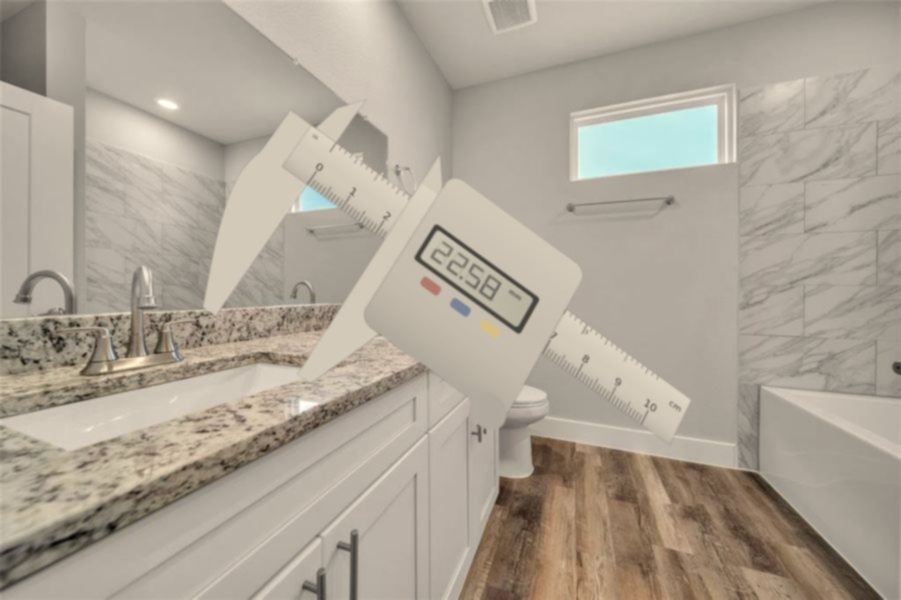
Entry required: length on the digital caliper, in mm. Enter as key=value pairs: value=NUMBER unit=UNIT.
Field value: value=22.58 unit=mm
